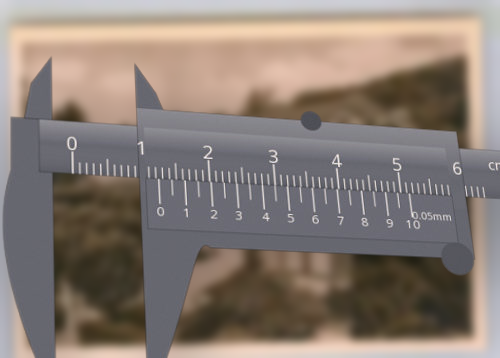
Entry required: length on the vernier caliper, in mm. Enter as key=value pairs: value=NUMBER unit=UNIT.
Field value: value=12.4 unit=mm
